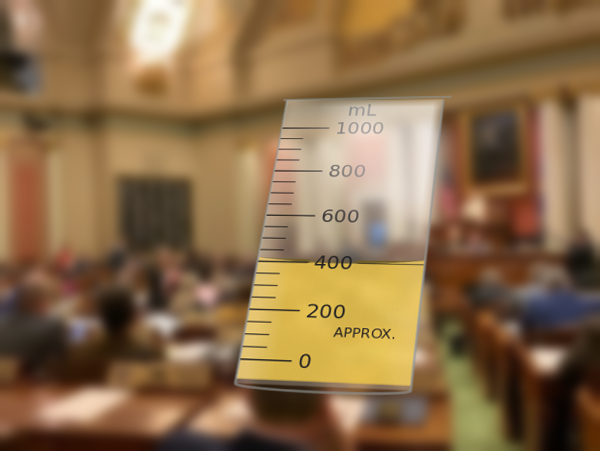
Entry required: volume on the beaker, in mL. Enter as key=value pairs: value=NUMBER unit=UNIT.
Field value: value=400 unit=mL
